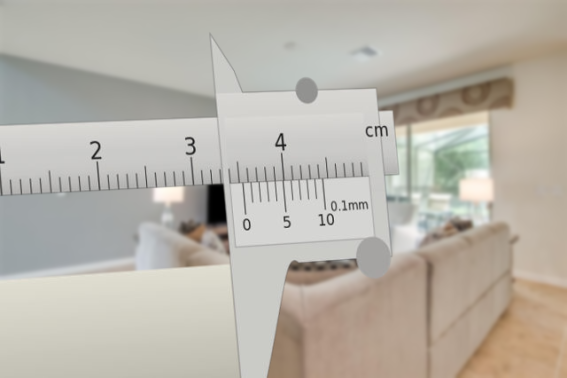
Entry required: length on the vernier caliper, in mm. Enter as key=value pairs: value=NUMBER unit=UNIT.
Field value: value=35.4 unit=mm
